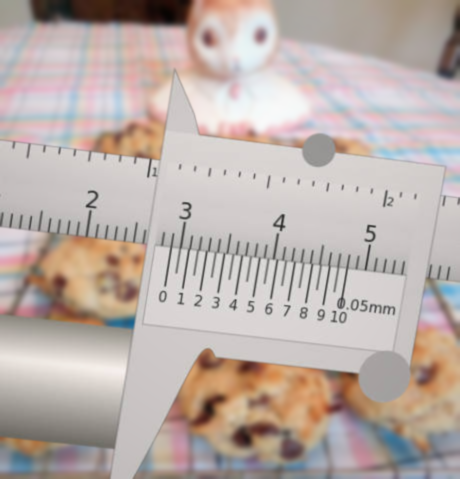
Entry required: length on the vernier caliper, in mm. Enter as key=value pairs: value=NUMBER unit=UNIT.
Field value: value=29.0 unit=mm
